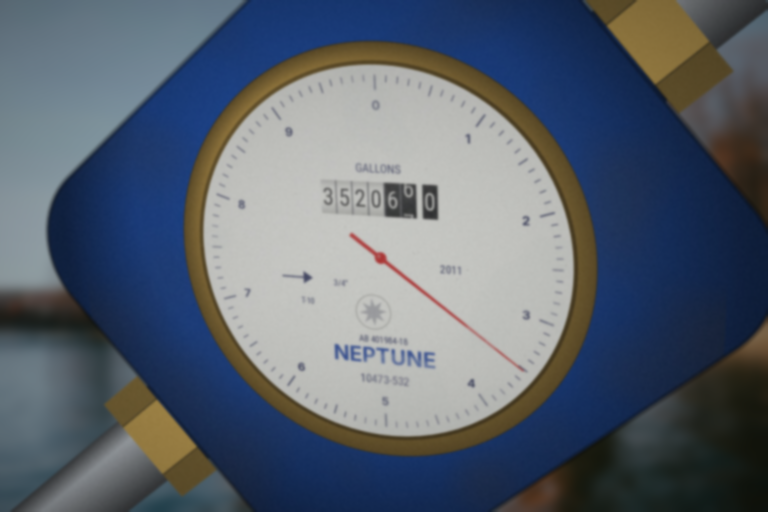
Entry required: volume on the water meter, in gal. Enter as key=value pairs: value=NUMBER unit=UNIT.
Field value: value=3520663.5 unit=gal
